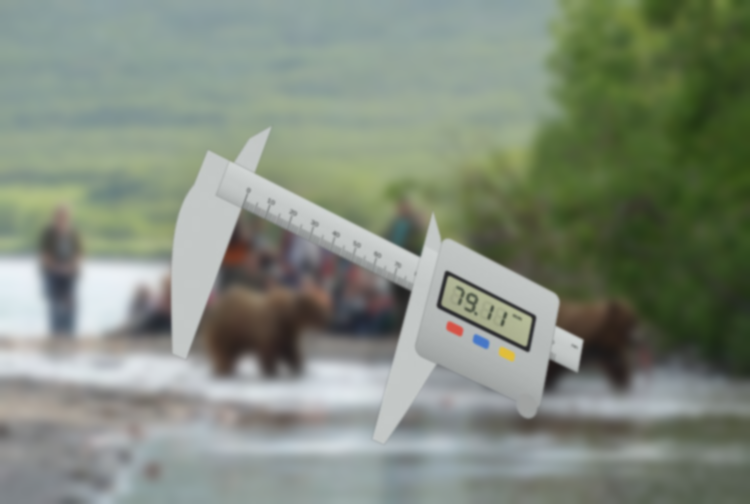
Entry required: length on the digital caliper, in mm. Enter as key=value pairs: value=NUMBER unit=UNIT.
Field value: value=79.11 unit=mm
